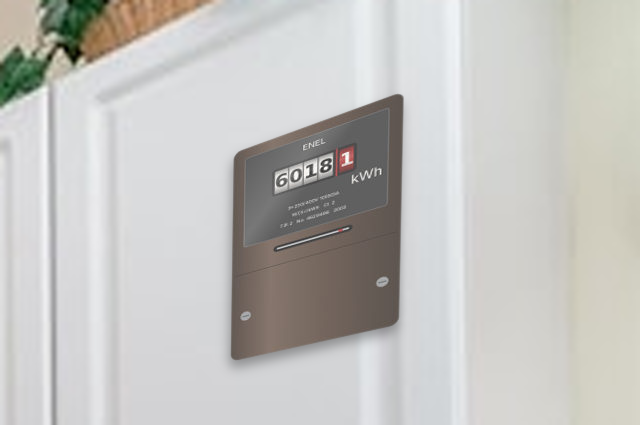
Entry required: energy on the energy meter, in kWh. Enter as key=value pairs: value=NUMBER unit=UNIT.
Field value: value=6018.1 unit=kWh
